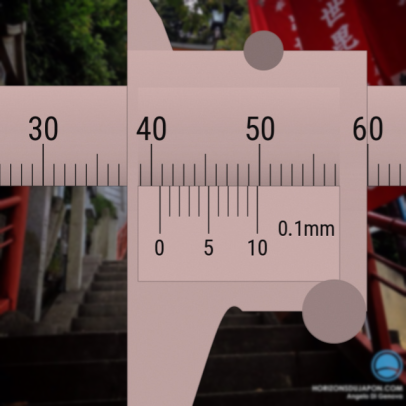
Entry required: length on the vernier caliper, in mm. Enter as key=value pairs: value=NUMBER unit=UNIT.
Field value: value=40.8 unit=mm
